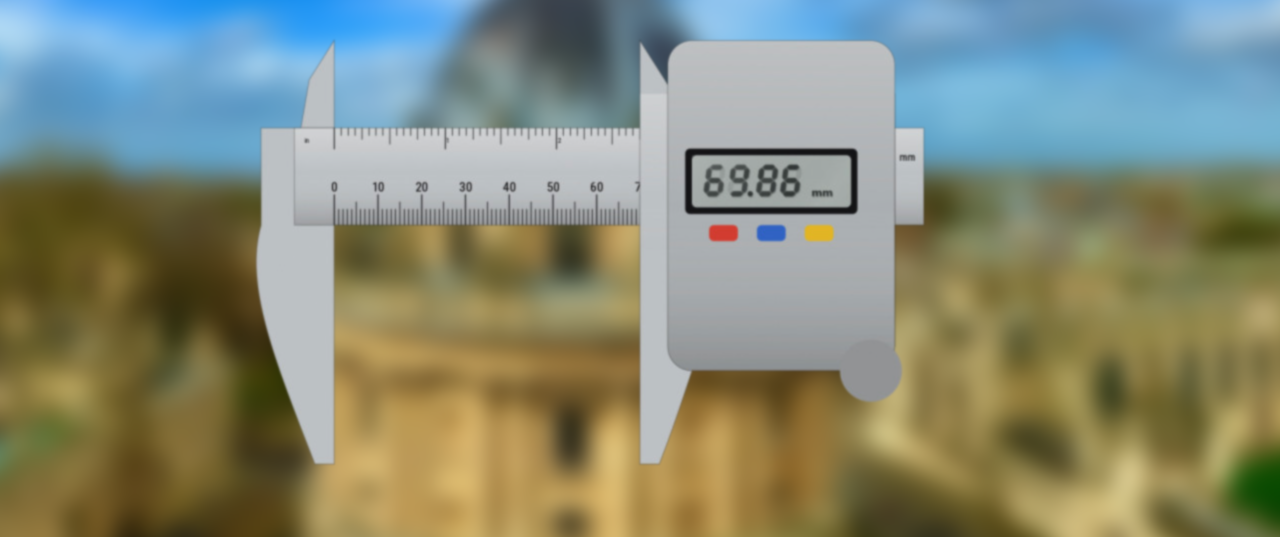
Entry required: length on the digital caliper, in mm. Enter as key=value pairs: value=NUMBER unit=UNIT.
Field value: value=69.86 unit=mm
